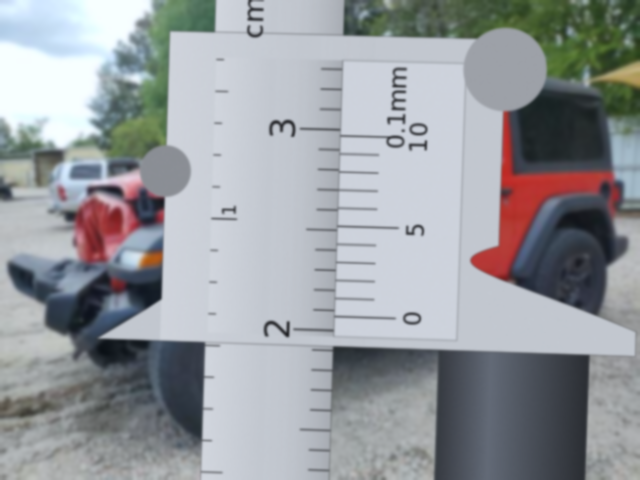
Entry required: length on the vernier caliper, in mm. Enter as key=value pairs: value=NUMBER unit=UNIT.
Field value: value=20.7 unit=mm
